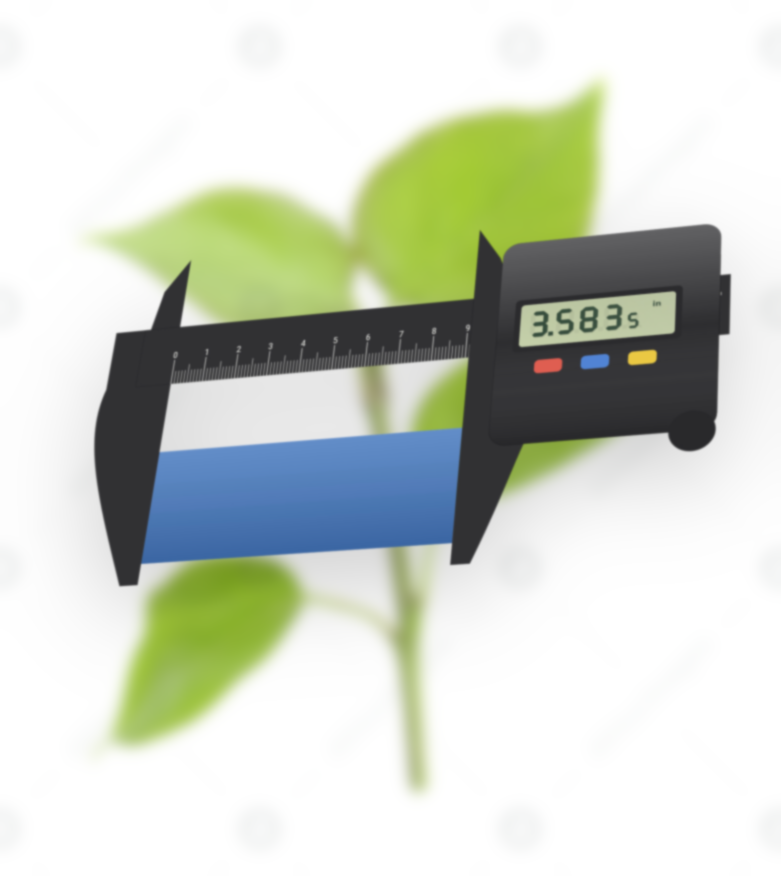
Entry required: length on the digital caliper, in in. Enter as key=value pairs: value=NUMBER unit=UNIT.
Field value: value=3.5835 unit=in
